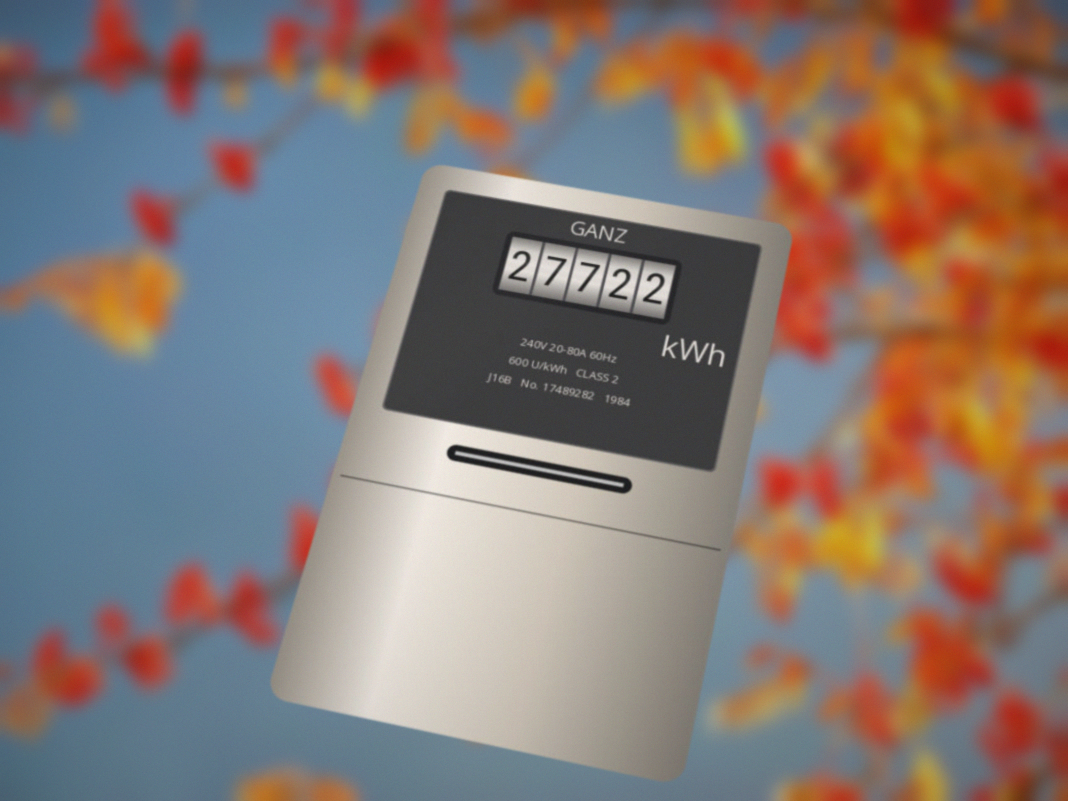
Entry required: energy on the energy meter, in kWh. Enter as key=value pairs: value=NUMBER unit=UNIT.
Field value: value=27722 unit=kWh
